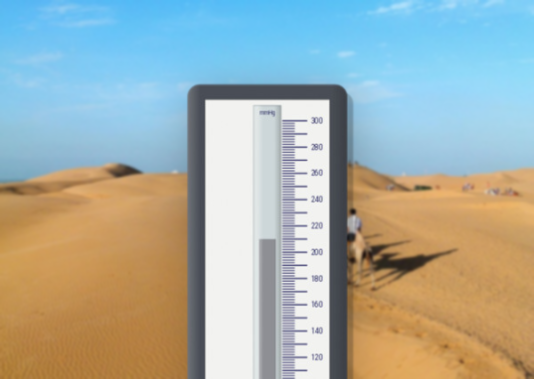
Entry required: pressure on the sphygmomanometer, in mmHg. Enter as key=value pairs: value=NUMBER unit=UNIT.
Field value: value=210 unit=mmHg
